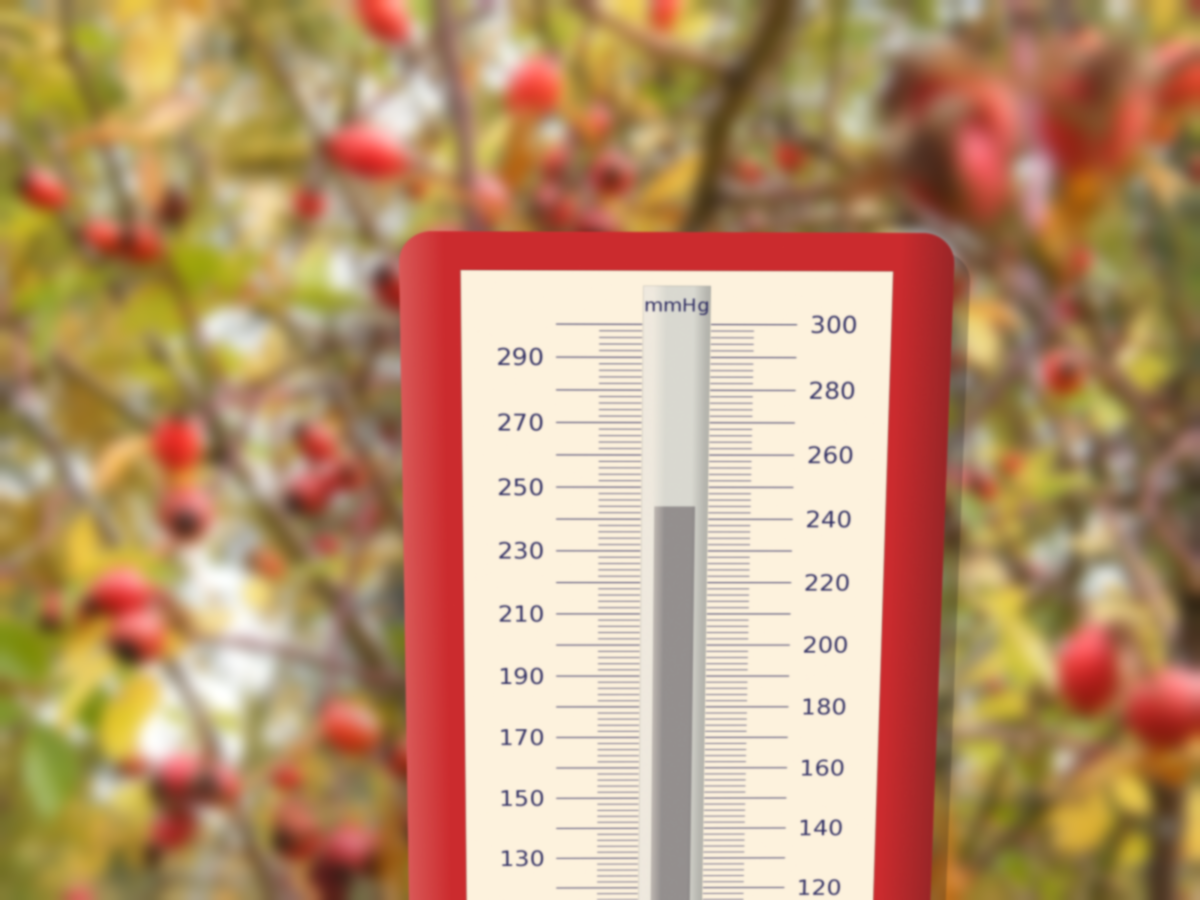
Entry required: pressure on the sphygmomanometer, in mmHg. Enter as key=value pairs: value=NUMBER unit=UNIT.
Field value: value=244 unit=mmHg
